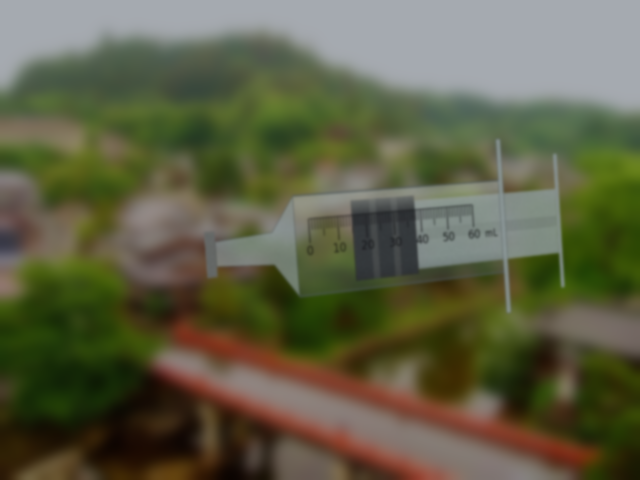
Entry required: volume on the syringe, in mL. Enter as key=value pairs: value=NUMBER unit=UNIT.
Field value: value=15 unit=mL
